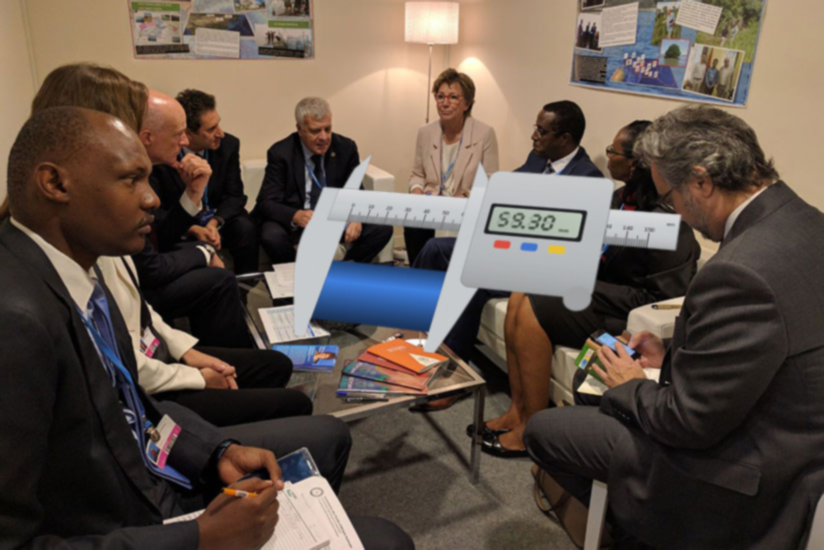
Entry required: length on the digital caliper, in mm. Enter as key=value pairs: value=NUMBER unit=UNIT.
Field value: value=59.30 unit=mm
